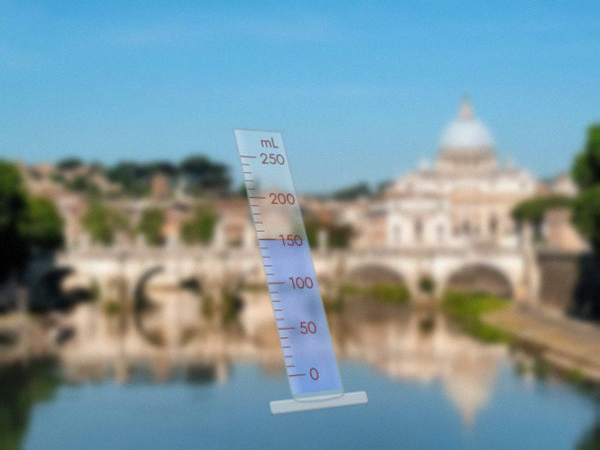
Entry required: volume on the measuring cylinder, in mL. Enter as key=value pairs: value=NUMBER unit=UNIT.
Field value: value=150 unit=mL
